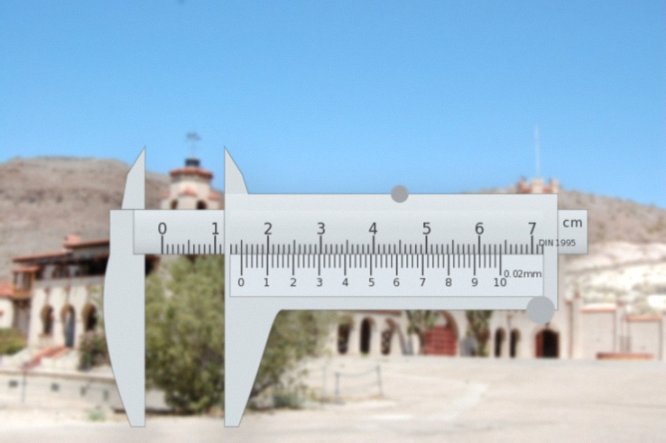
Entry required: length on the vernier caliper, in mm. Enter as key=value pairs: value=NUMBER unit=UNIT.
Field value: value=15.0 unit=mm
